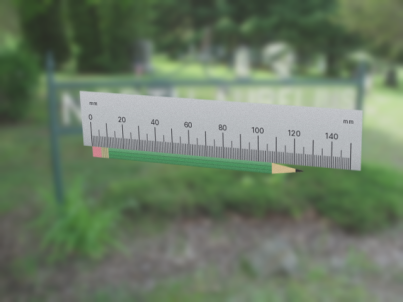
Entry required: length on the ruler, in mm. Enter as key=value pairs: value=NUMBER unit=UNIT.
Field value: value=125 unit=mm
